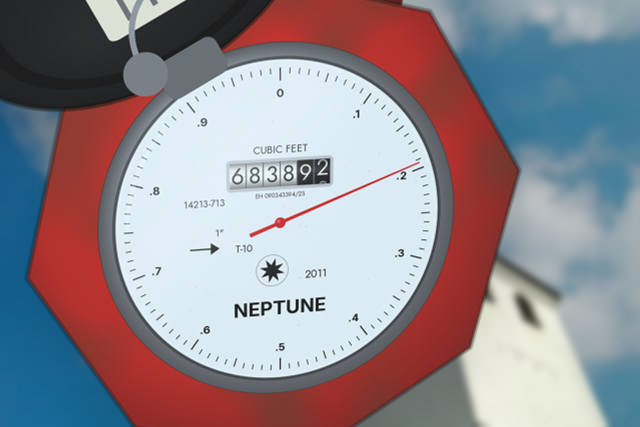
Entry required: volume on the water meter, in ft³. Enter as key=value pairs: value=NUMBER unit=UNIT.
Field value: value=683892.19 unit=ft³
